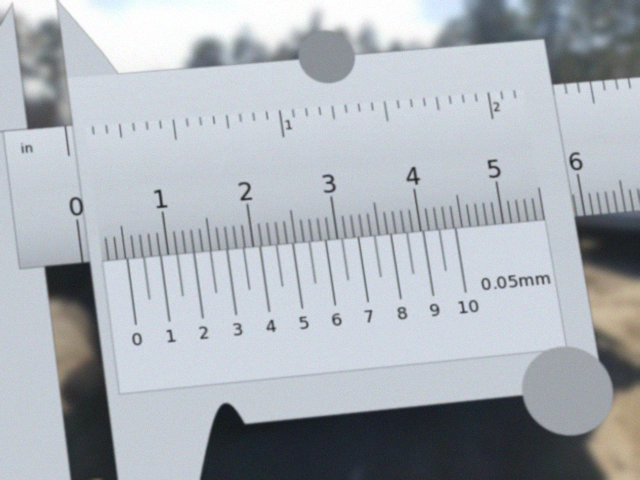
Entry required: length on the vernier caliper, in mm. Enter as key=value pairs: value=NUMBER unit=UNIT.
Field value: value=5.2 unit=mm
